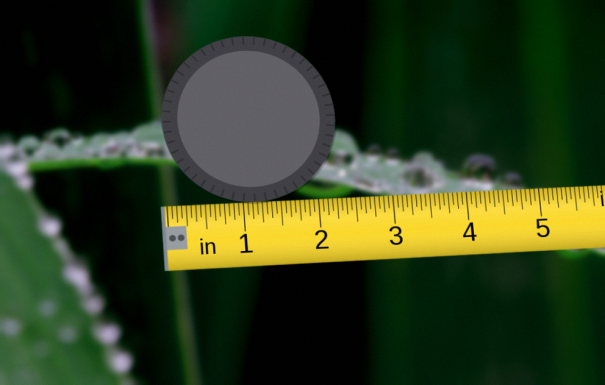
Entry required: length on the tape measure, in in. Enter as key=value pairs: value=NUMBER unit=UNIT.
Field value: value=2.3125 unit=in
